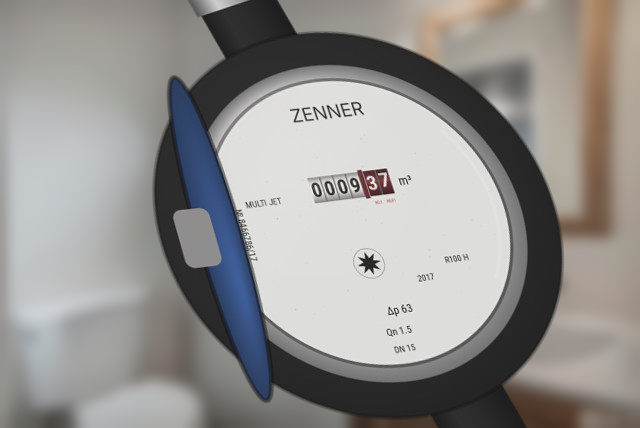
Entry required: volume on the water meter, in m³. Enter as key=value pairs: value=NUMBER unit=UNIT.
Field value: value=9.37 unit=m³
